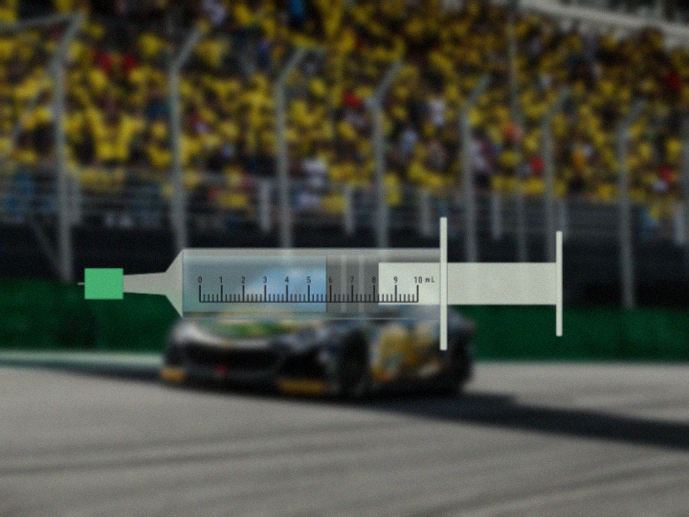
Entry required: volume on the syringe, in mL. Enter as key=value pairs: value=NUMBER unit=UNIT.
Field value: value=5.8 unit=mL
